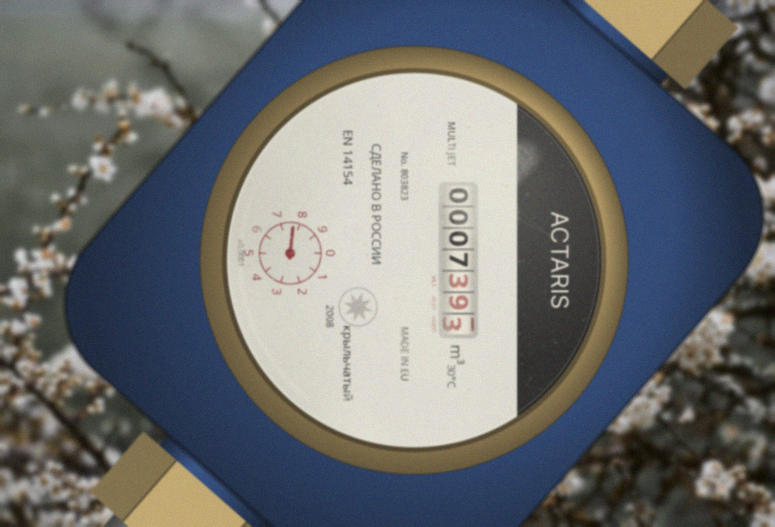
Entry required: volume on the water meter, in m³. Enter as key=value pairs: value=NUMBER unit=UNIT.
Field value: value=7.3927 unit=m³
